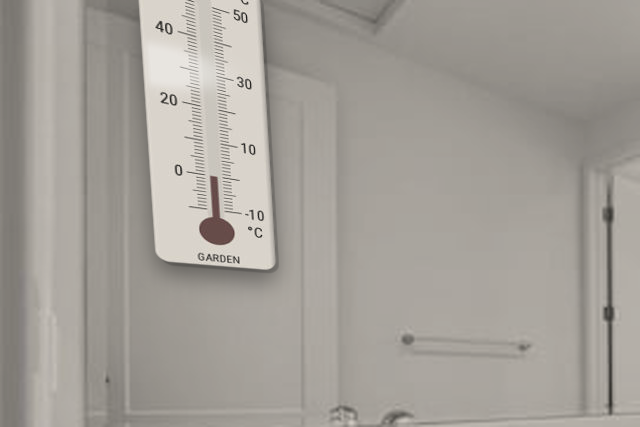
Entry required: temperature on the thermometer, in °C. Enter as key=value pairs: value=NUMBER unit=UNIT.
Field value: value=0 unit=°C
